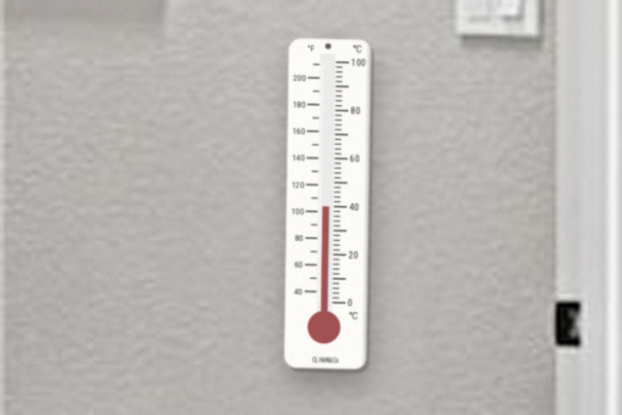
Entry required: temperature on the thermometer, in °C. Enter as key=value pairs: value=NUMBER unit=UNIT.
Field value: value=40 unit=°C
